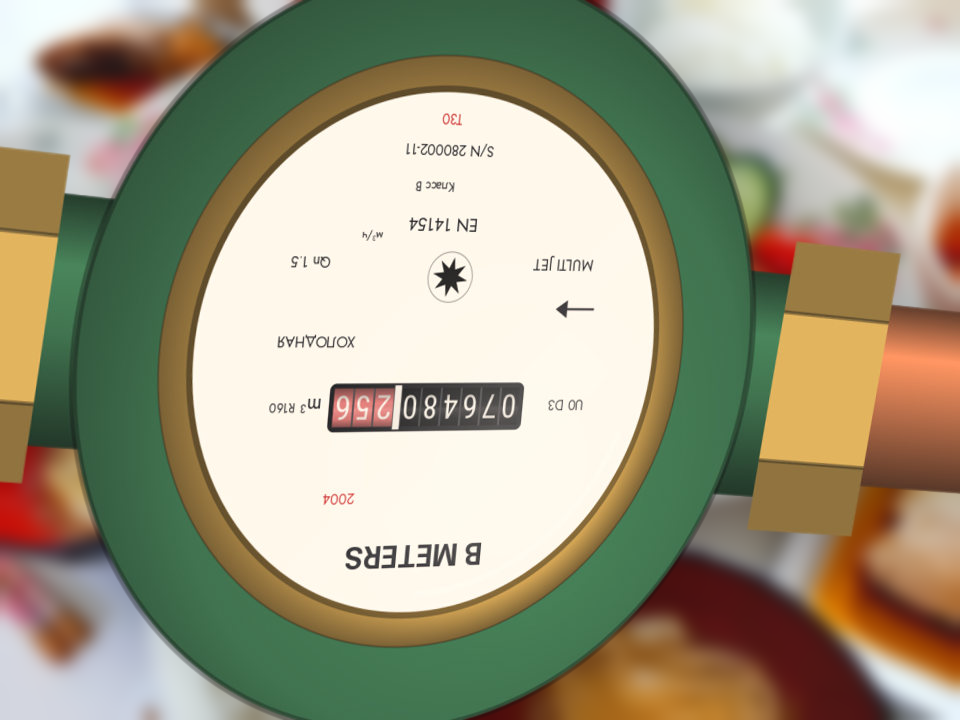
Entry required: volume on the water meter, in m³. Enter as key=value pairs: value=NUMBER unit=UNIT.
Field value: value=76480.256 unit=m³
